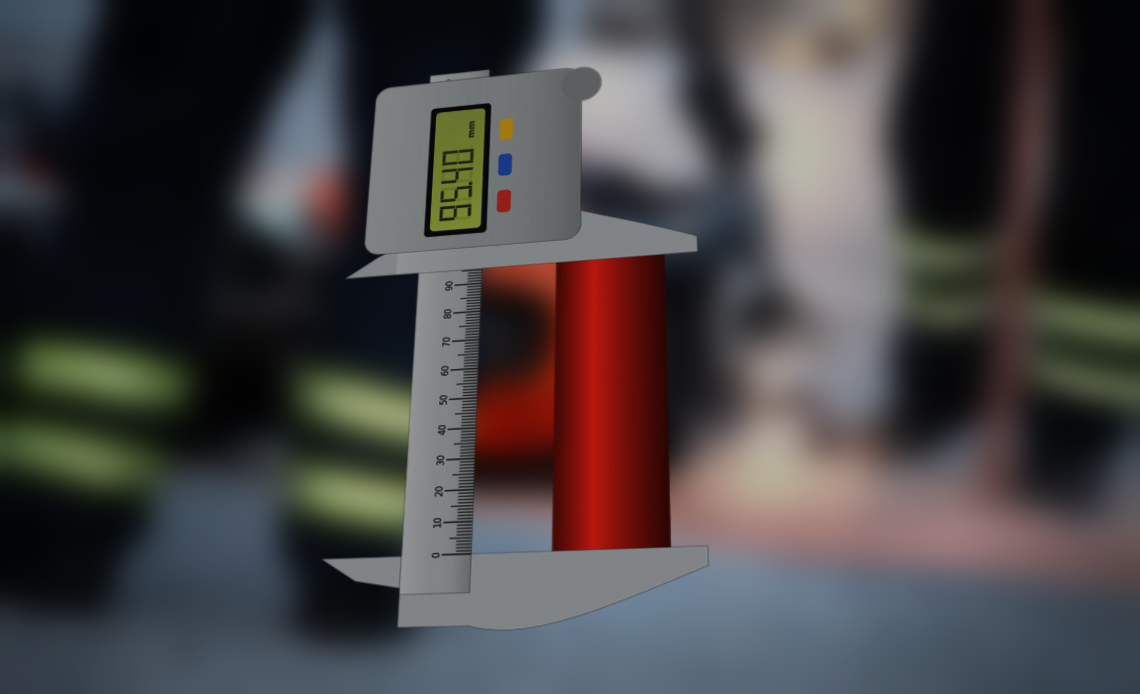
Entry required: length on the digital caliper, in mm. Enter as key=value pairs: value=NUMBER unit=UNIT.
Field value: value=95.40 unit=mm
